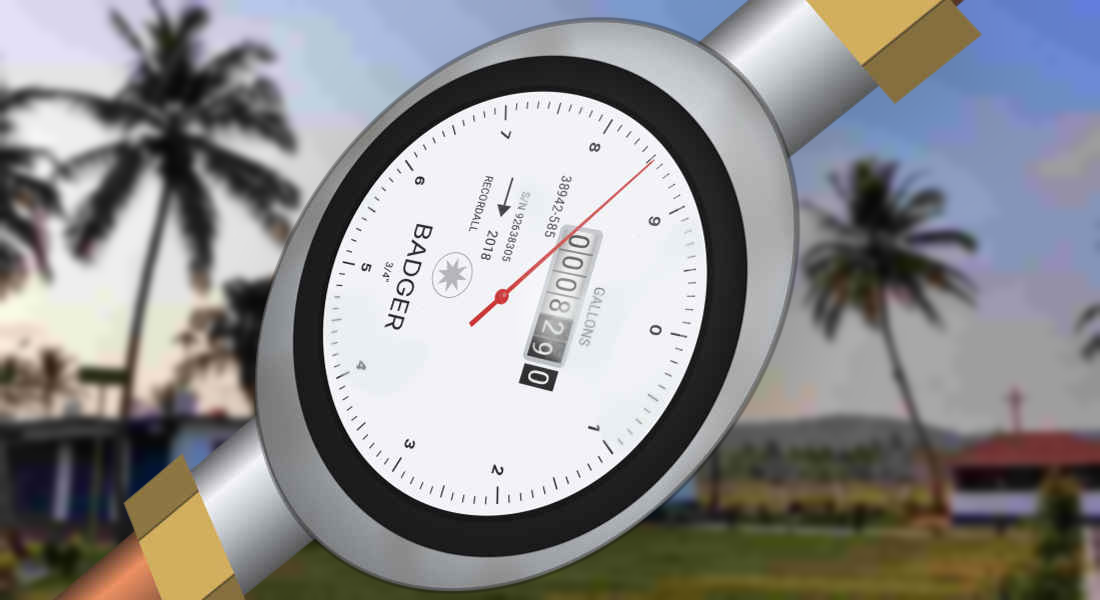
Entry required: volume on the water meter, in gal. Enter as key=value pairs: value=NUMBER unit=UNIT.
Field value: value=8288.5 unit=gal
